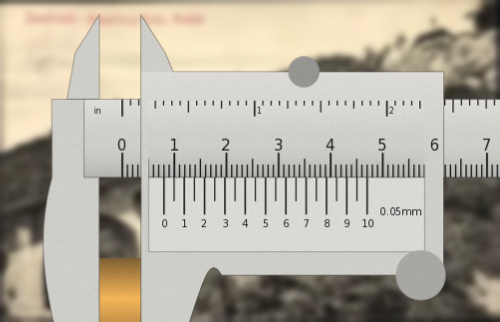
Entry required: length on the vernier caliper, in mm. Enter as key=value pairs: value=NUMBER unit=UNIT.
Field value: value=8.0 unit=mm
